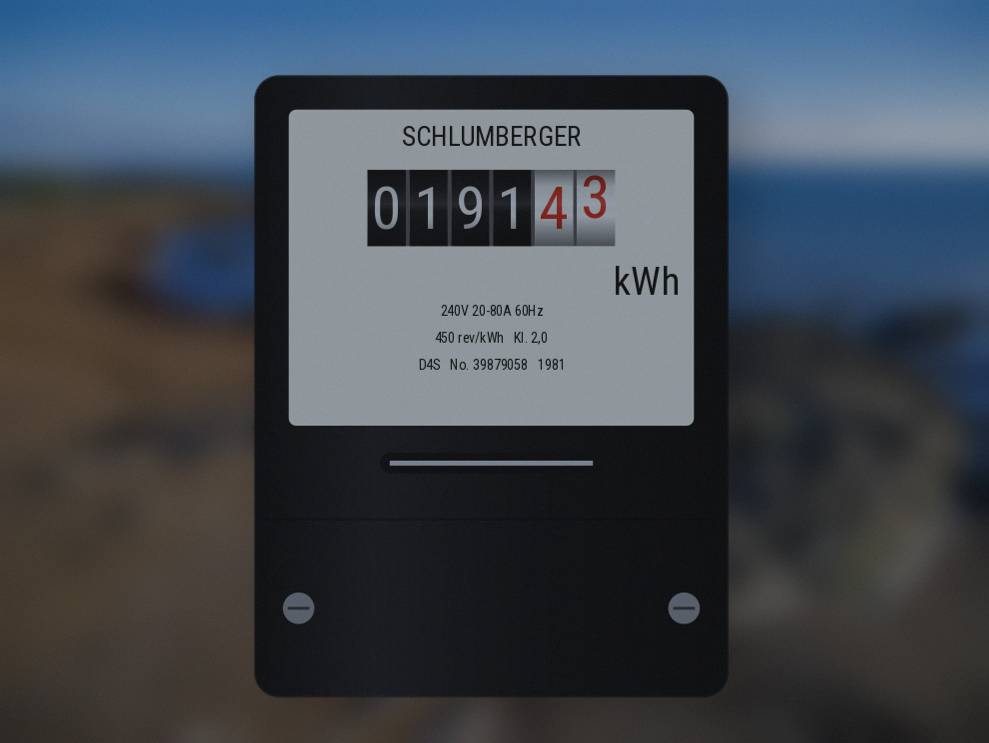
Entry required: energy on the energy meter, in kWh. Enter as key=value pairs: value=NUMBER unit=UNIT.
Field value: value=191.43 unit=kWh
